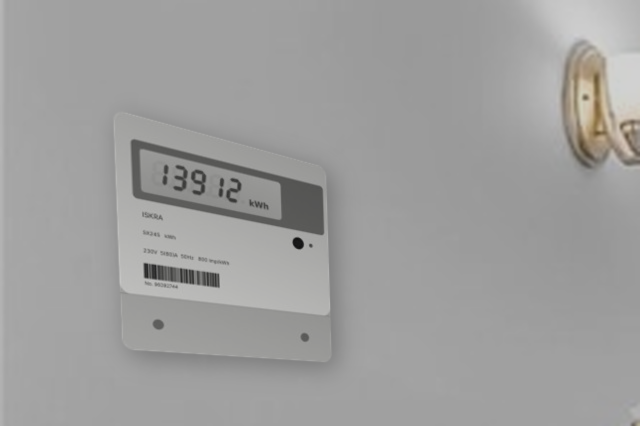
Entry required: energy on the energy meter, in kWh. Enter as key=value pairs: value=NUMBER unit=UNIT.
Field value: value=13912 unit=kWh
